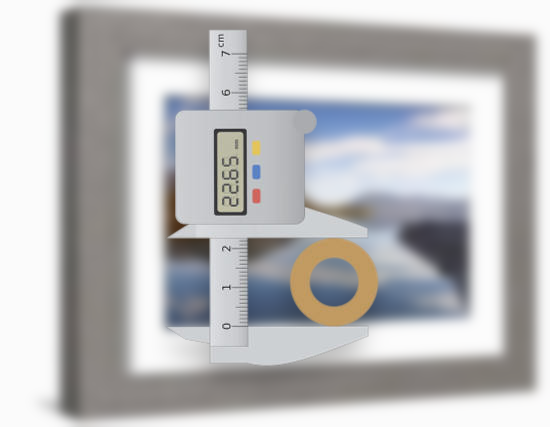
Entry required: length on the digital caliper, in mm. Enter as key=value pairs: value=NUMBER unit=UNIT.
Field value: value=22.65 unit=mm
